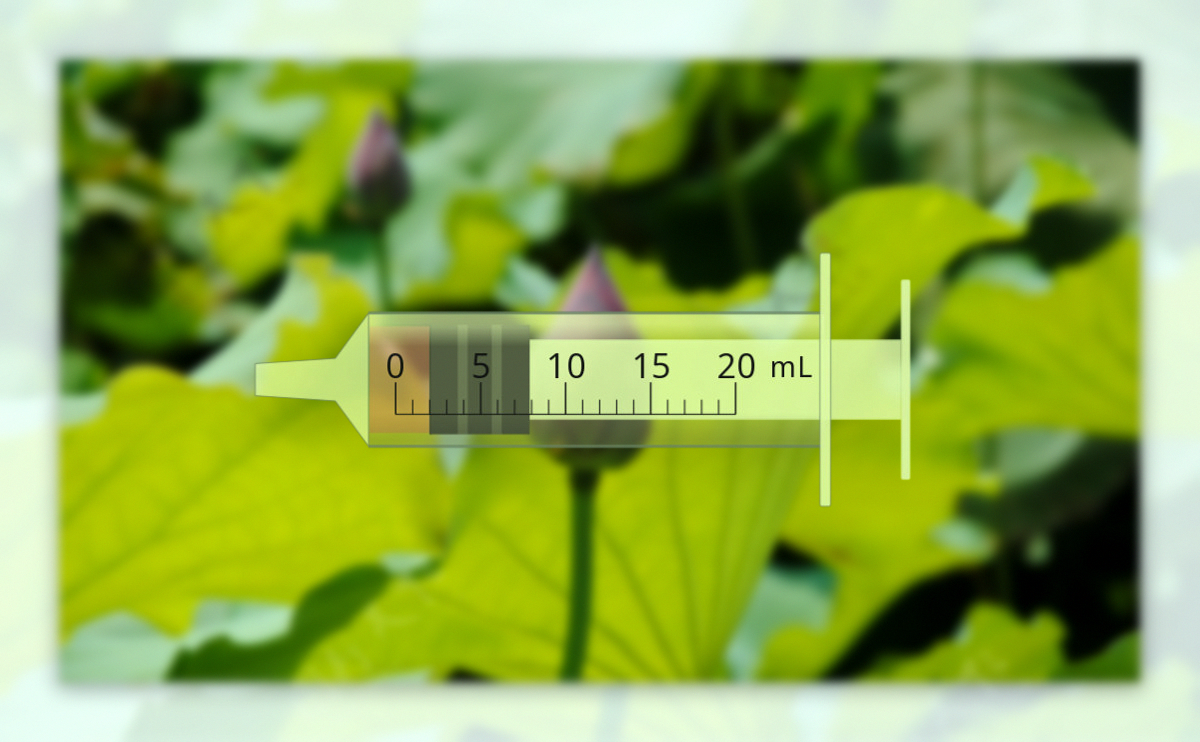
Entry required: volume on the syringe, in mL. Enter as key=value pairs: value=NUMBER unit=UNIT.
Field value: value=2 unit=mL
